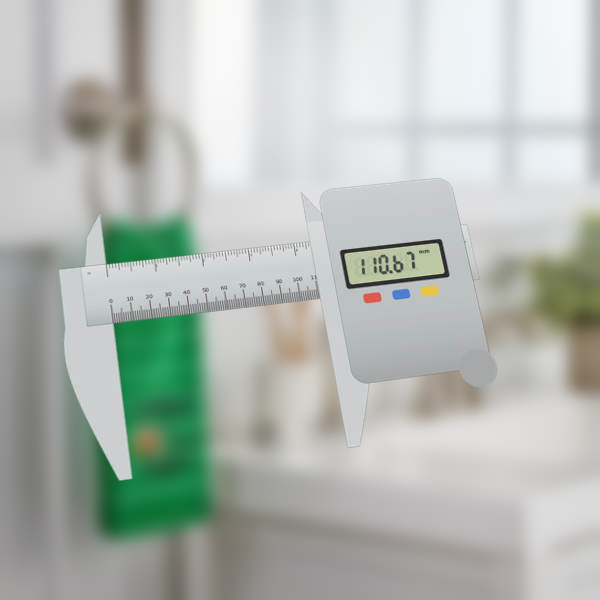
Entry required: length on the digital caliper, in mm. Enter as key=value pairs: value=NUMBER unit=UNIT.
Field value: value=110.67 unit=mm
